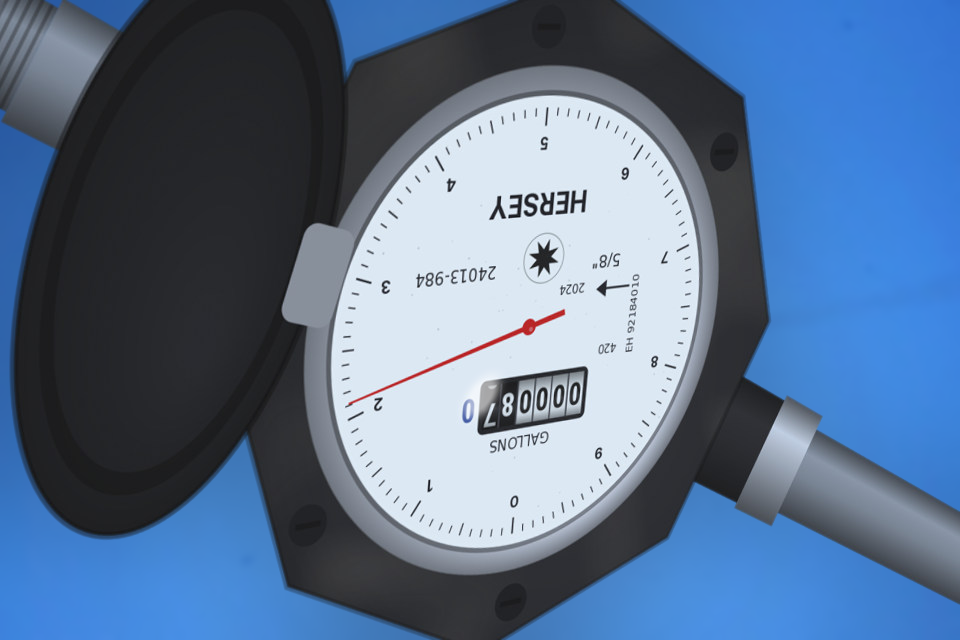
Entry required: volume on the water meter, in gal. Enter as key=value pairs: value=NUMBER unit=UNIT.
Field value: value=872.1 unit=gal
